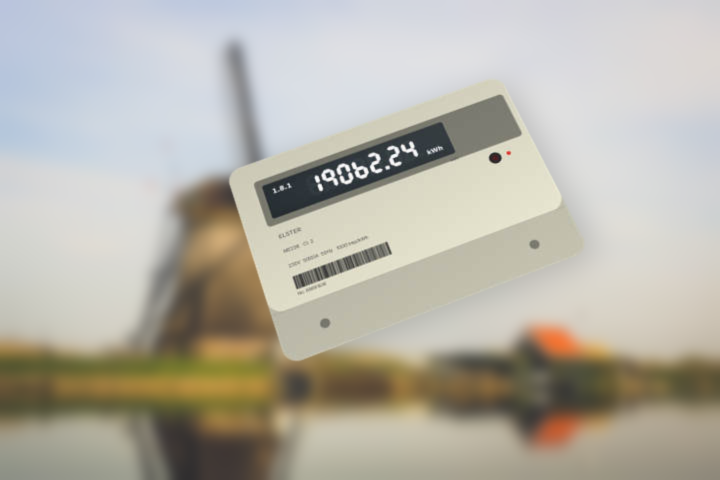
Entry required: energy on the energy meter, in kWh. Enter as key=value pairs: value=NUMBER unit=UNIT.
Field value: value=19062.24 unit=kWh
